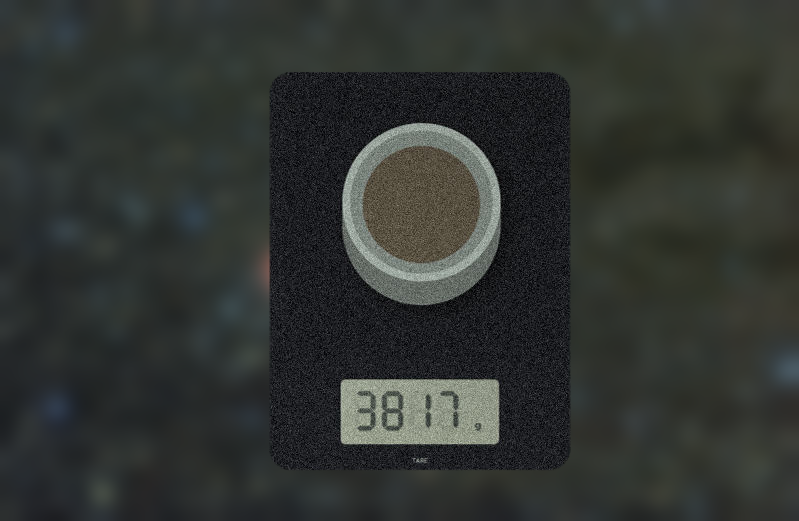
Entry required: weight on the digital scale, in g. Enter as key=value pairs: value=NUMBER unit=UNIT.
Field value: value=3817 unit=g
